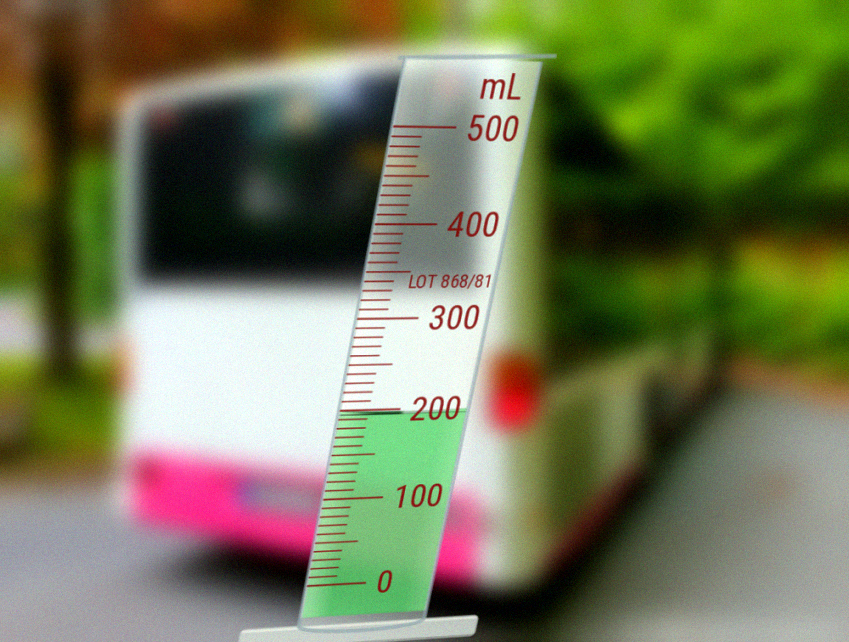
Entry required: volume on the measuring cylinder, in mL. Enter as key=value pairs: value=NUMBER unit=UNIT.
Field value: value=195 unit=mL
